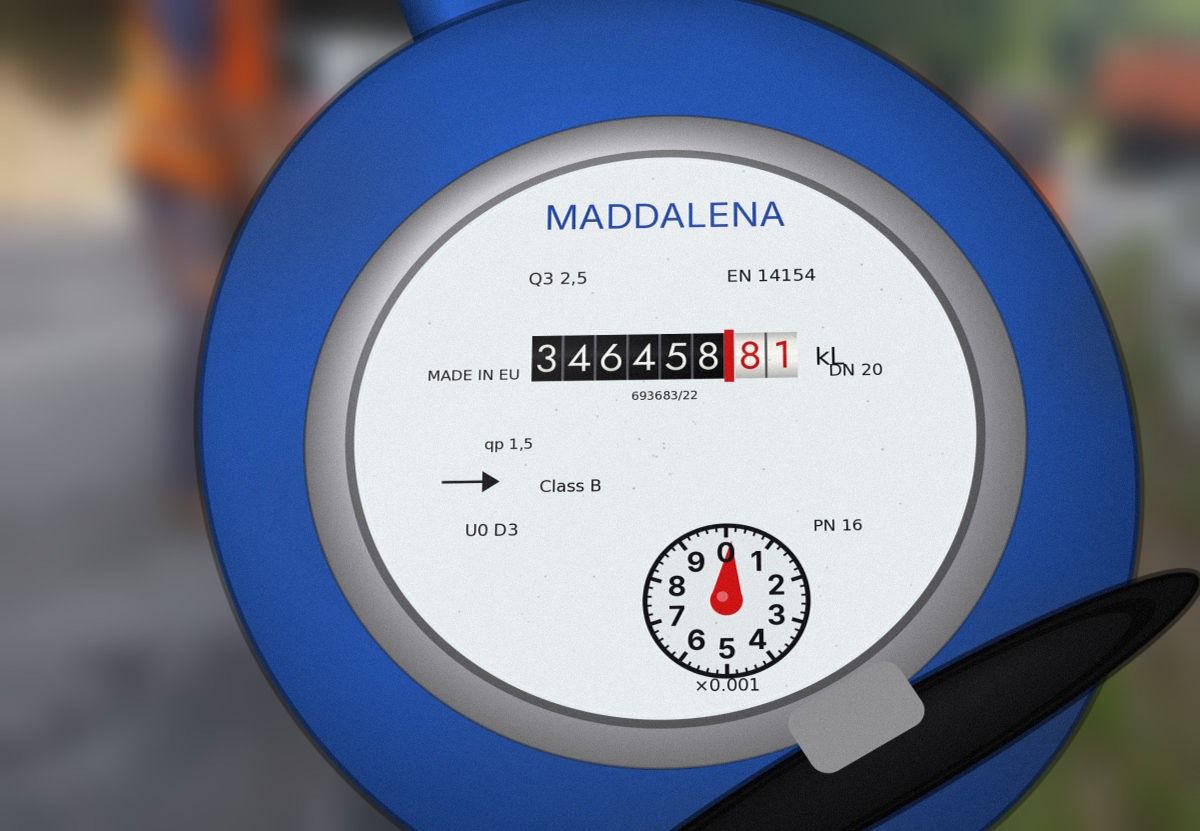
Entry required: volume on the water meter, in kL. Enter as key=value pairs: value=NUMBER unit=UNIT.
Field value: value=346458.810 unit=kL
